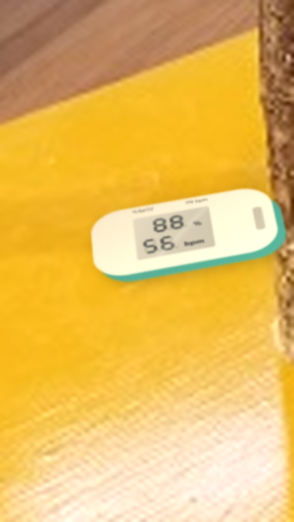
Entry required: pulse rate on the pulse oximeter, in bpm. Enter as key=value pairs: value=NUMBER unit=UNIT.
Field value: value=56 unit=bpm
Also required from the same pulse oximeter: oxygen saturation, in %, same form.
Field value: value=88 unit=%
